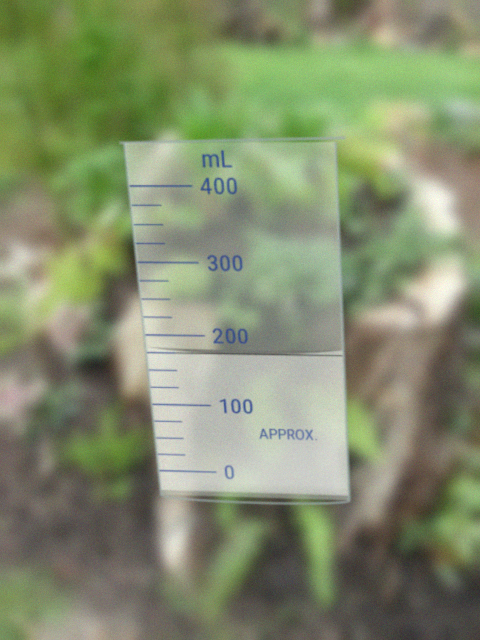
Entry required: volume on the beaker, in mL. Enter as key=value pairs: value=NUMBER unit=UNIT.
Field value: value=175 unit=mL
